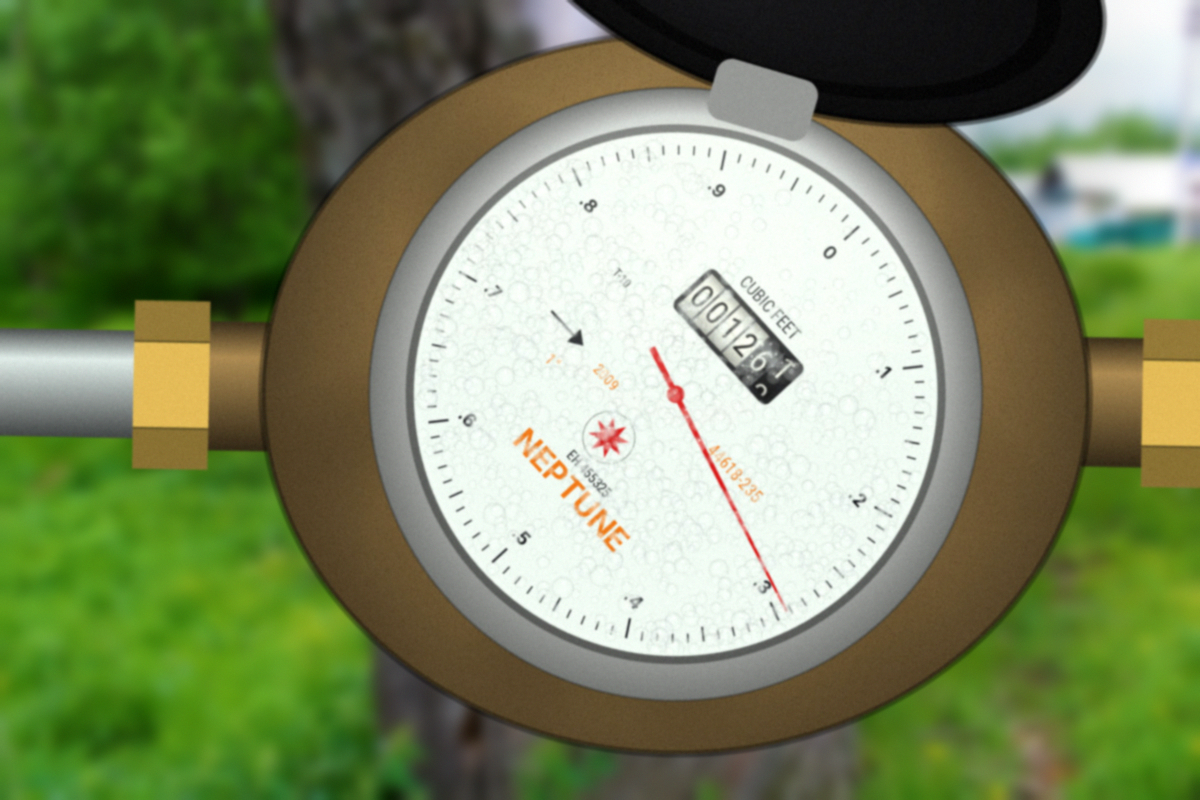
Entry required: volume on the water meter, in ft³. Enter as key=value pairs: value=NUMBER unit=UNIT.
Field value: value=1261.29 unit=ft³
